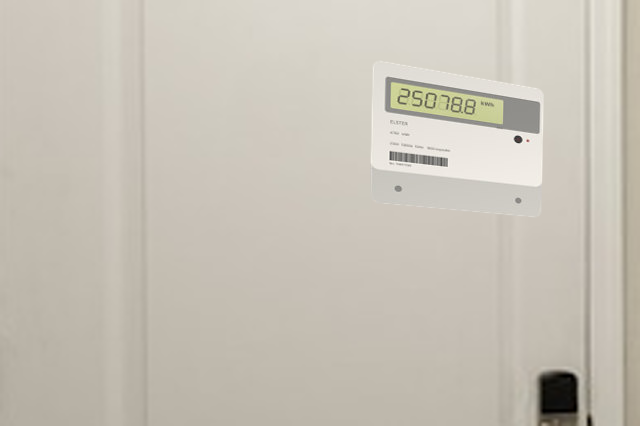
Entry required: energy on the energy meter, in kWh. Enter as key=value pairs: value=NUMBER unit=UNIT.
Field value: value=25078.8 unit=kWh
